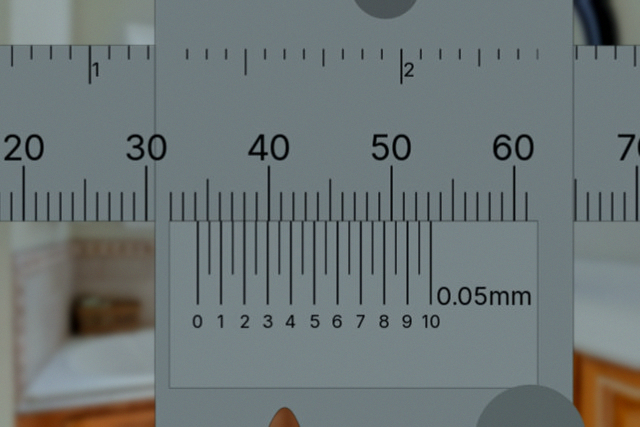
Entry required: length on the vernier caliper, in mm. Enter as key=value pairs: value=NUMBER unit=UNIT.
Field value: value=34.2 unit=mm
